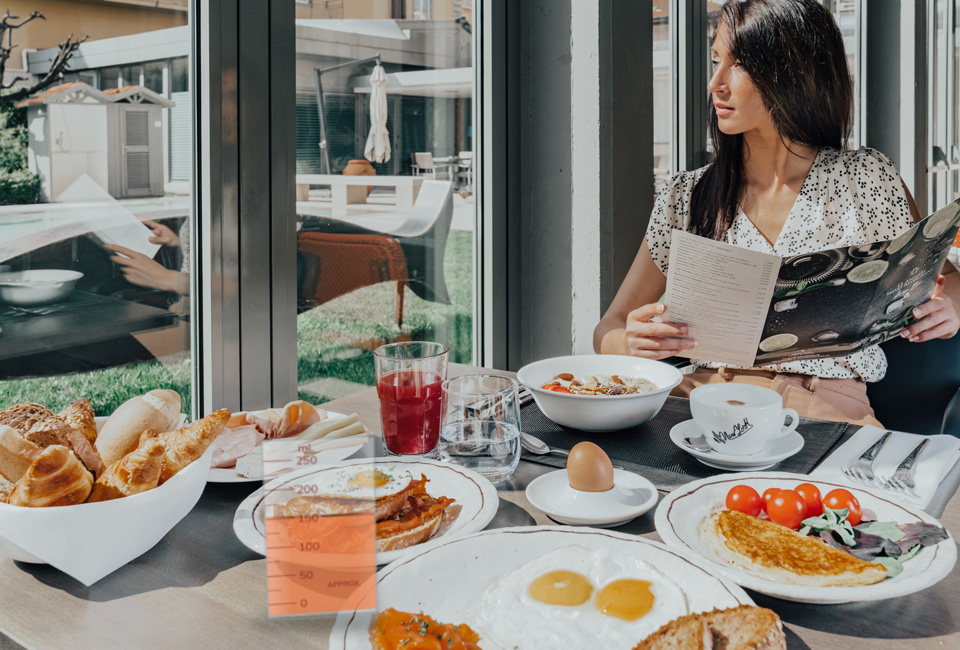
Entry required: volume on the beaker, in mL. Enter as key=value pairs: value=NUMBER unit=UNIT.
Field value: value=150 unit=mL
